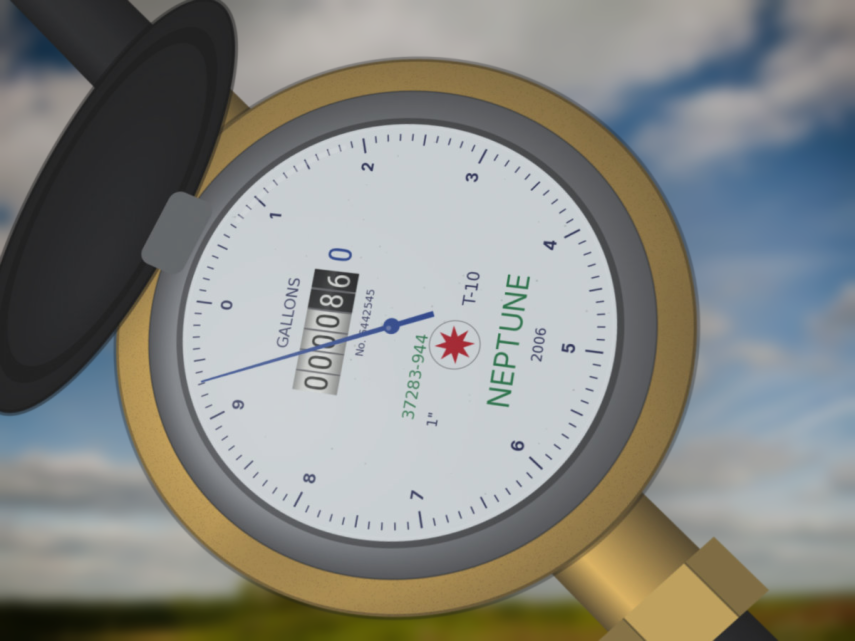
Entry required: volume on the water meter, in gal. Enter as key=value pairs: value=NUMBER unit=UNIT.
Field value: value=859.3 unit=gal
